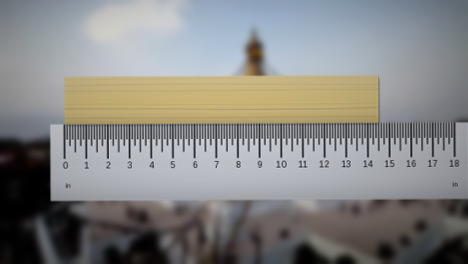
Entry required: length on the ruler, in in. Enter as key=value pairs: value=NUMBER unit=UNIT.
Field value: value=14.5 unit=in
